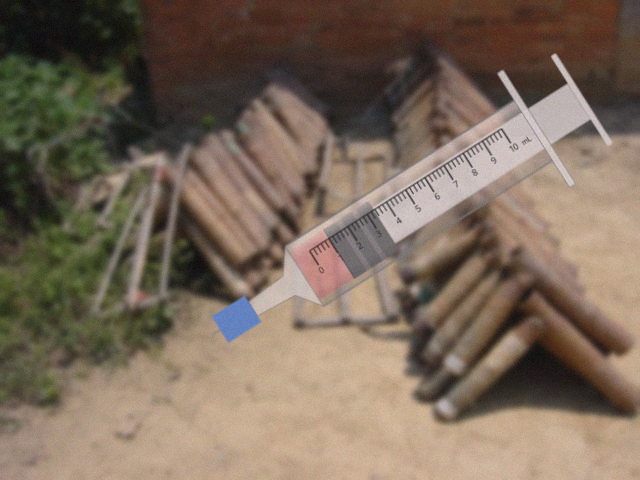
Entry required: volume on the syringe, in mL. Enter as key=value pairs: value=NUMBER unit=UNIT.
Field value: value=1 unit=mL
